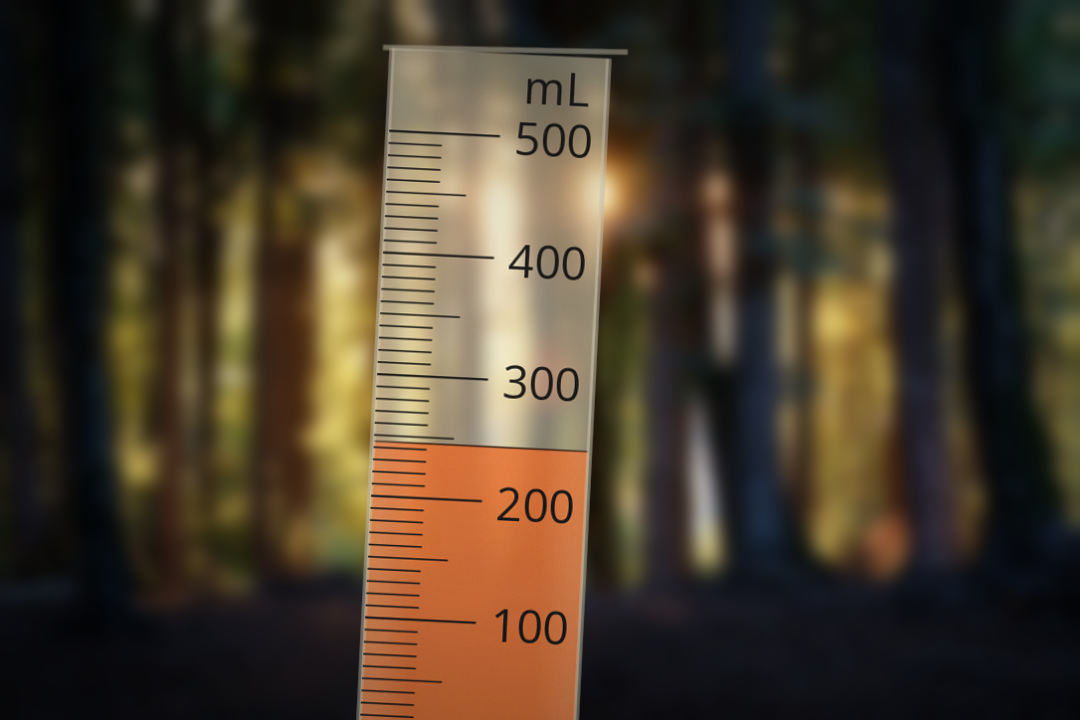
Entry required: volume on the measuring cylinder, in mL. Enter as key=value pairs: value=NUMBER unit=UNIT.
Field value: value=245 unit=mL
